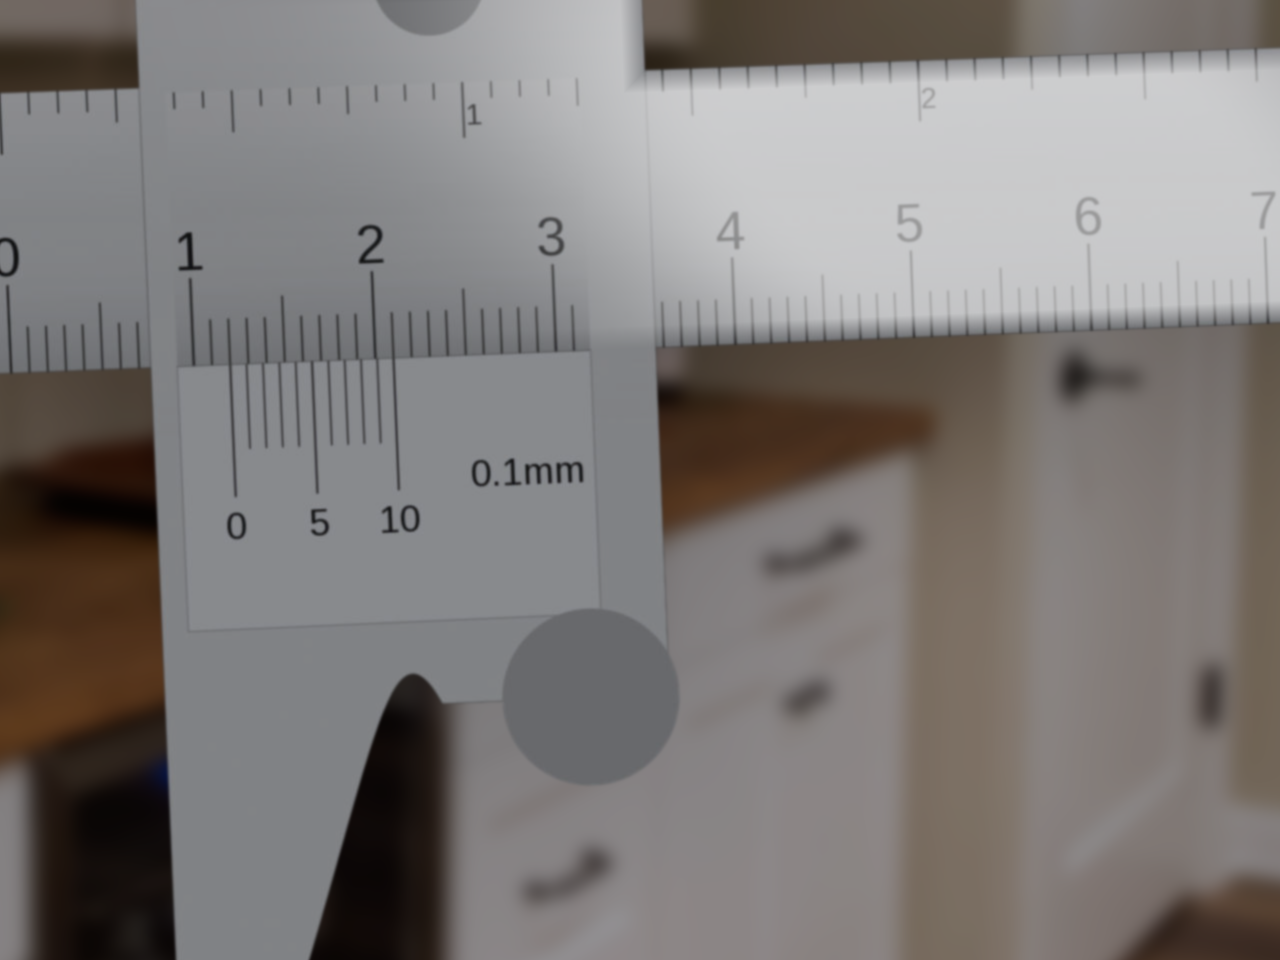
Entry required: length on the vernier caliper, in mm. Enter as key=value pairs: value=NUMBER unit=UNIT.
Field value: value=12.0 unit=mm
